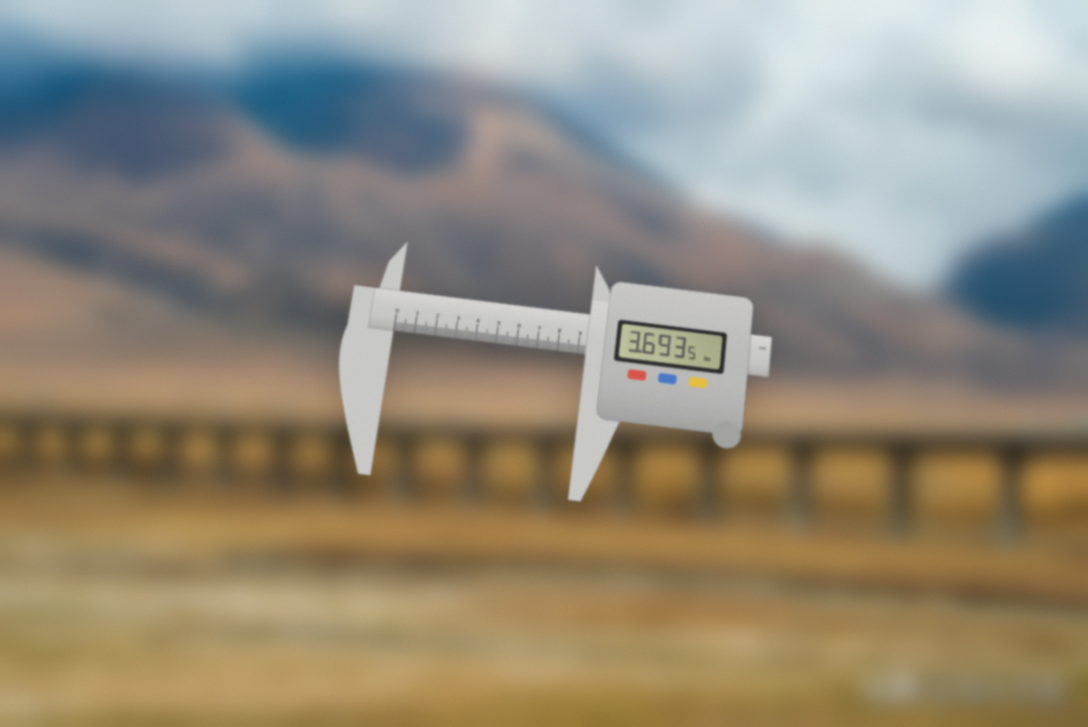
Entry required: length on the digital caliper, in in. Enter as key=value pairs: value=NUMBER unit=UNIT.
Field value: value=3.6935 unit=in
